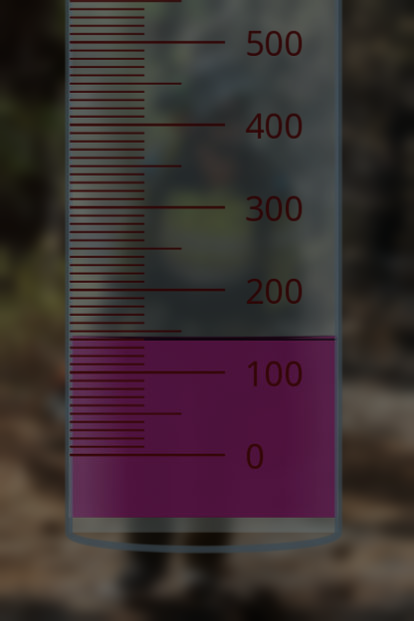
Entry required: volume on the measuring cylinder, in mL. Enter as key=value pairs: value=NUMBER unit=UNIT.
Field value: value=140 unit=mL
